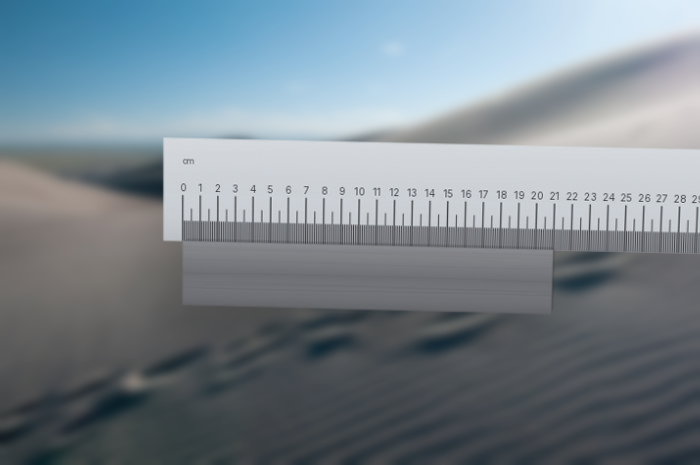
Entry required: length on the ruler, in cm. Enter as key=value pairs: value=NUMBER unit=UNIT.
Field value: value=21 unit=cm
